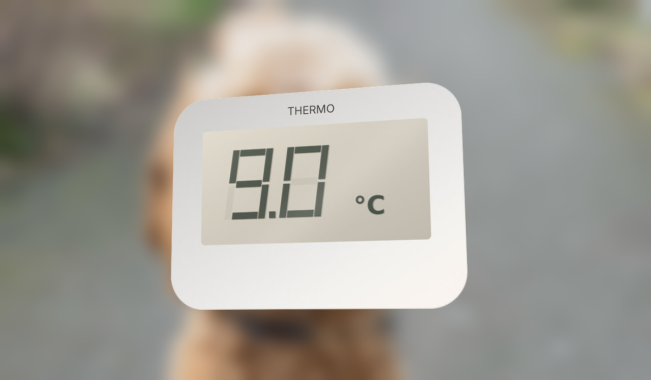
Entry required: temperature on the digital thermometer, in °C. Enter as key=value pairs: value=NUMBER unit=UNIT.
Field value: value=9.0 unit=°C
